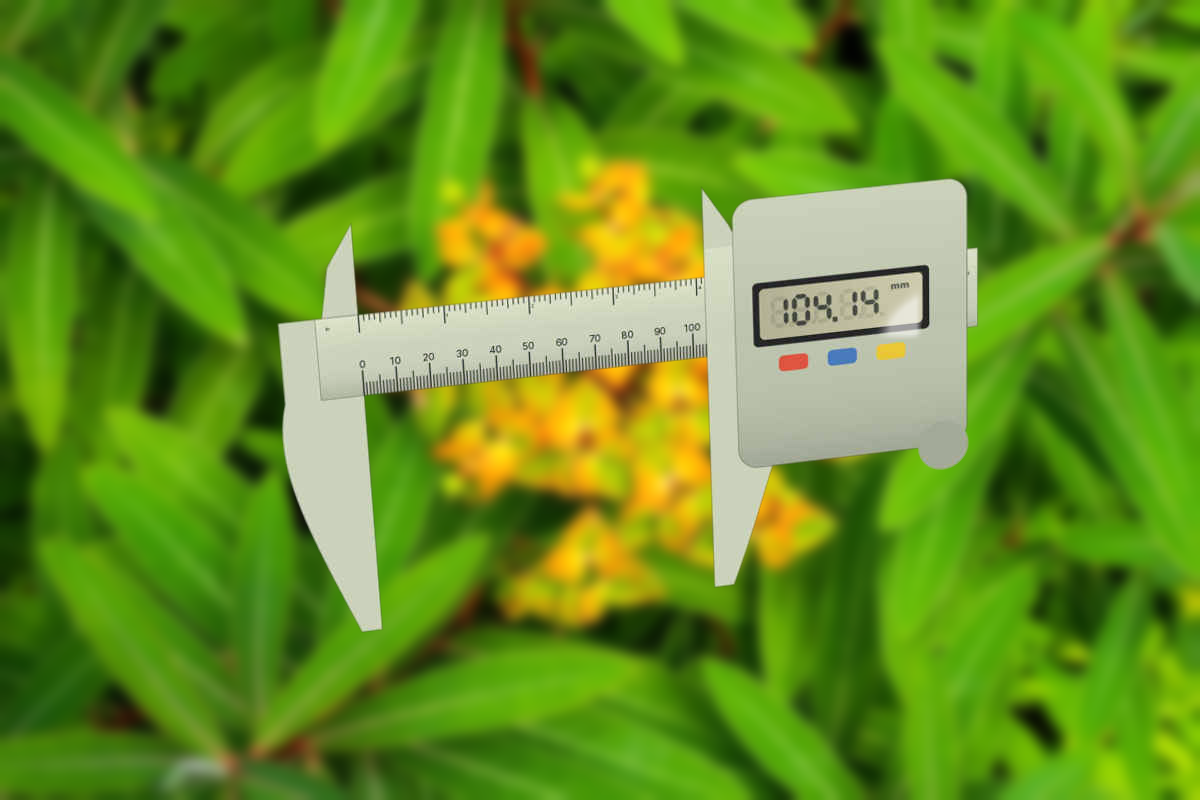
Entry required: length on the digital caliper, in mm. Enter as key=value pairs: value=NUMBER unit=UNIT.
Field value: value=104.14 unit=mm
